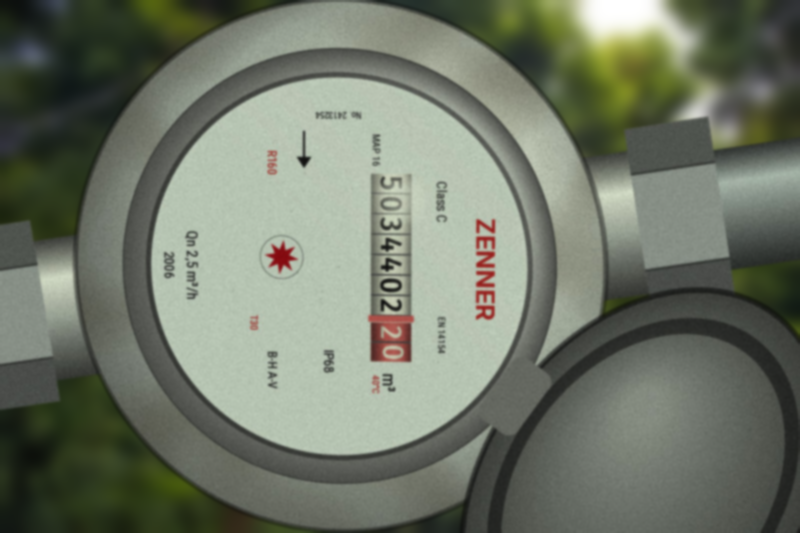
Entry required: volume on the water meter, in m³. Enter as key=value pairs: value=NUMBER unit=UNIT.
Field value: value=5034402.20 unit=m³
